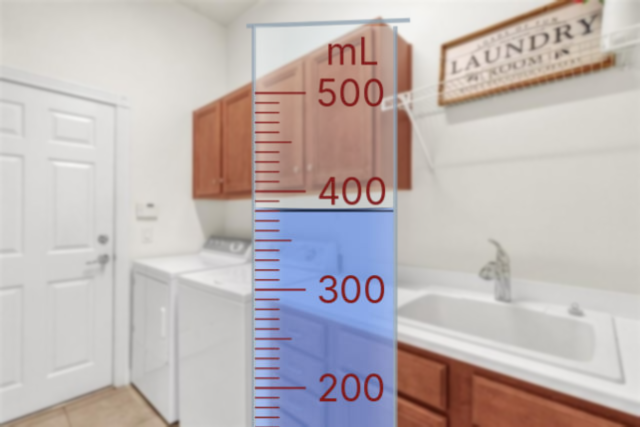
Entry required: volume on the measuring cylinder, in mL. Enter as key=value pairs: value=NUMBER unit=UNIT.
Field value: value=380 unit=mL
